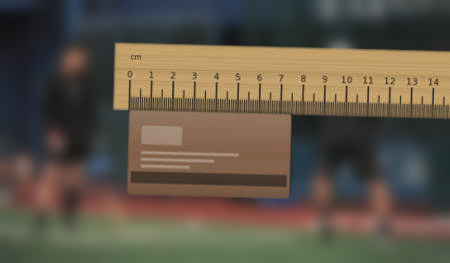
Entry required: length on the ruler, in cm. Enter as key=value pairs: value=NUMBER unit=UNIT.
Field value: value=7.5 unit=cm
